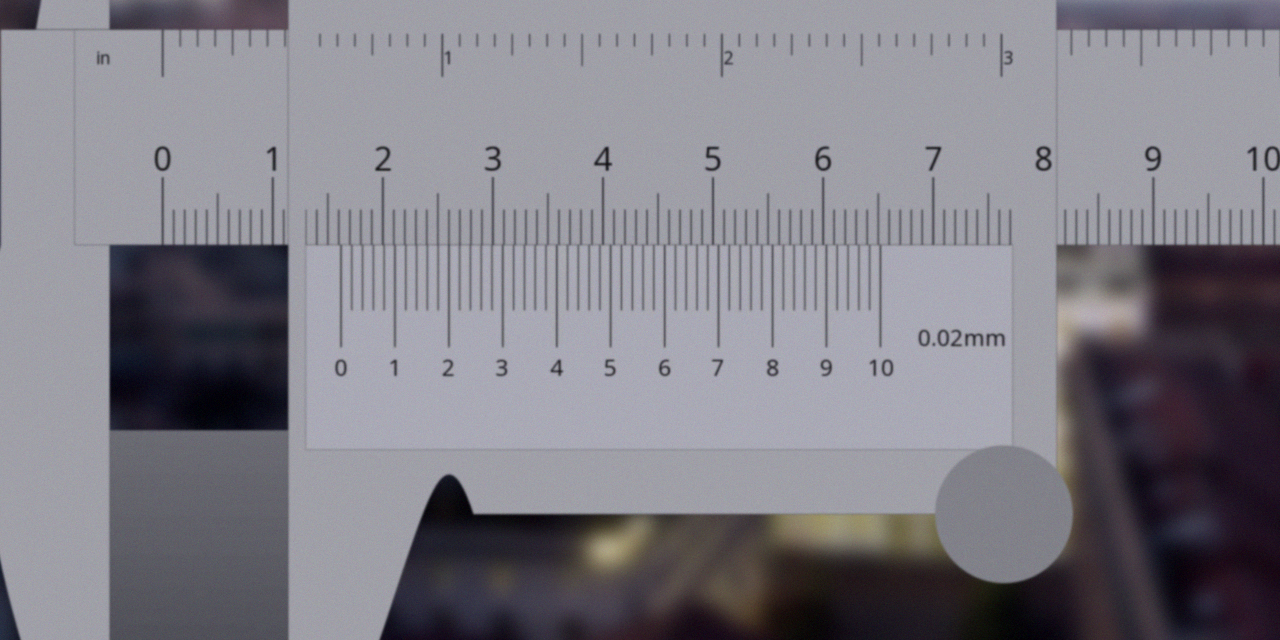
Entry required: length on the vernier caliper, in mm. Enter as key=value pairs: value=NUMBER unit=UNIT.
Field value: value=16.2 unit=mm
